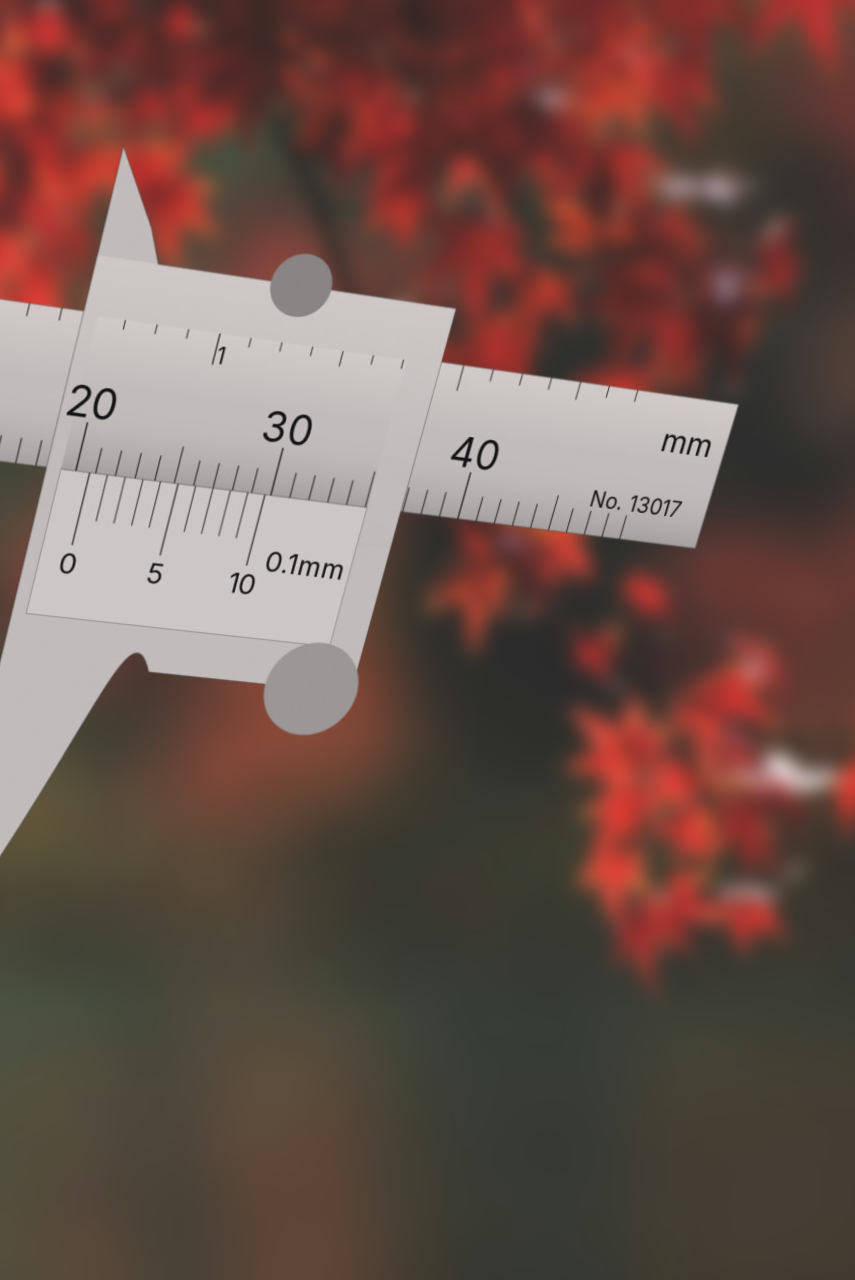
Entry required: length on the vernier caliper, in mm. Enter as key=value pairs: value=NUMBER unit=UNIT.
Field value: value=20.7 unit=mm
